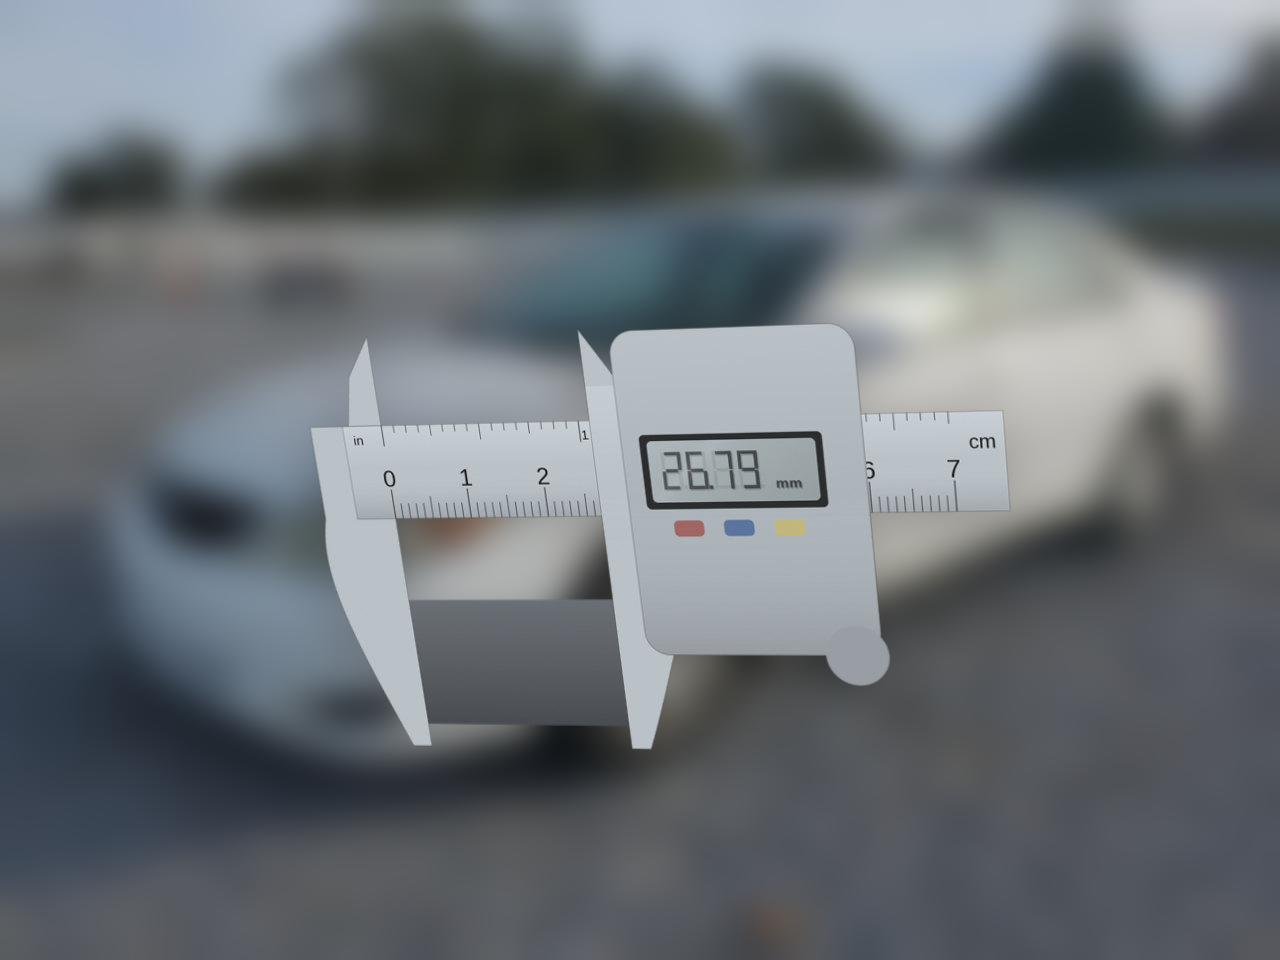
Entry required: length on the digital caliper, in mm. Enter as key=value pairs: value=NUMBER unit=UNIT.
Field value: value=26.79 unit=mm
